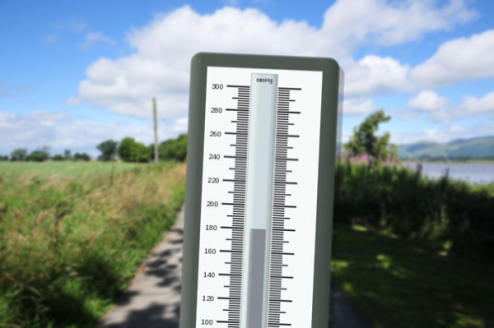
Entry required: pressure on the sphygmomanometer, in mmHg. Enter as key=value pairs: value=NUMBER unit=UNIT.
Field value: value=180 unit=mmHg
